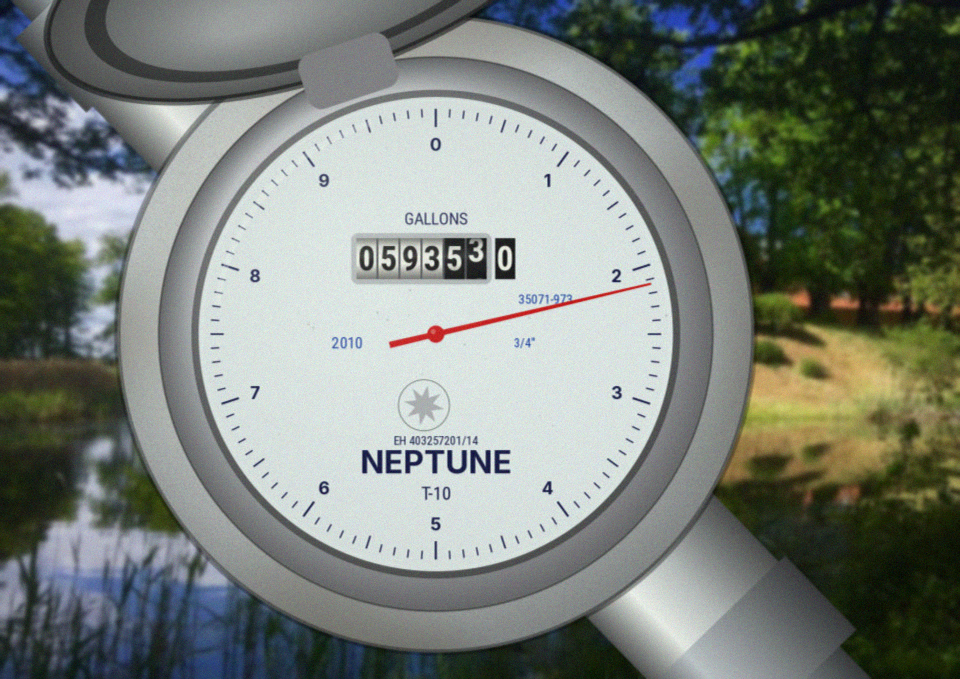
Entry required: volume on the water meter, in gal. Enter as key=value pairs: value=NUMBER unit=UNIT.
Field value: value=593532.1 unit=gal
